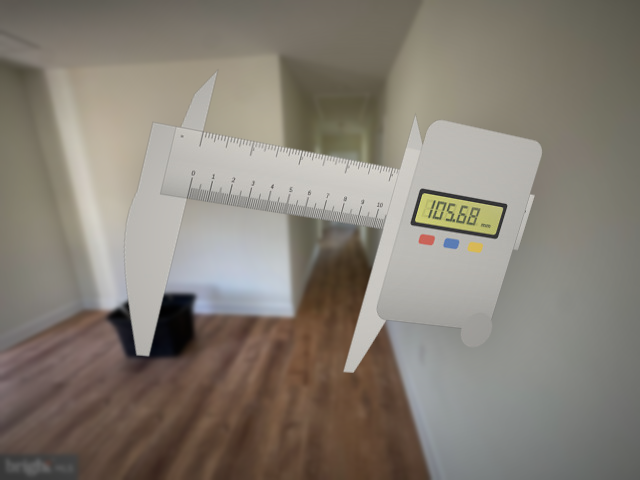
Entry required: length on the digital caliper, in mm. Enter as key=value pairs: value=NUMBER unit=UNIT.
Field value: value=105.68 unit=mm
